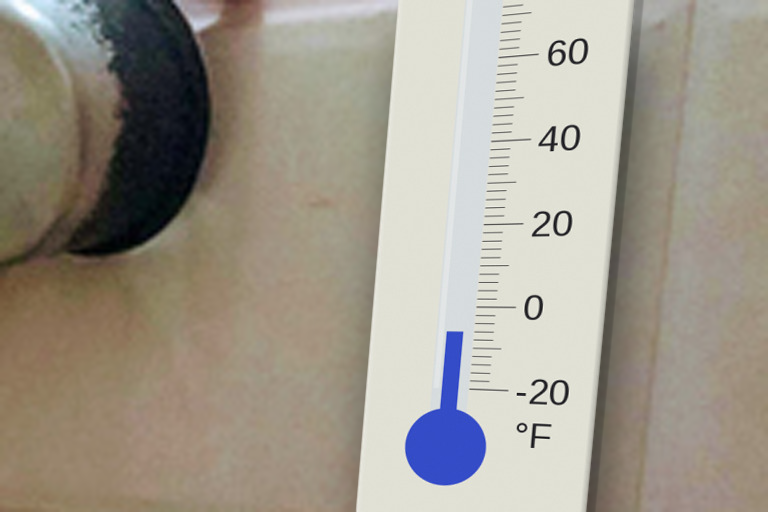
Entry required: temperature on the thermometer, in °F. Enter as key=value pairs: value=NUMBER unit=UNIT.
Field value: value=-6 unit=°F
